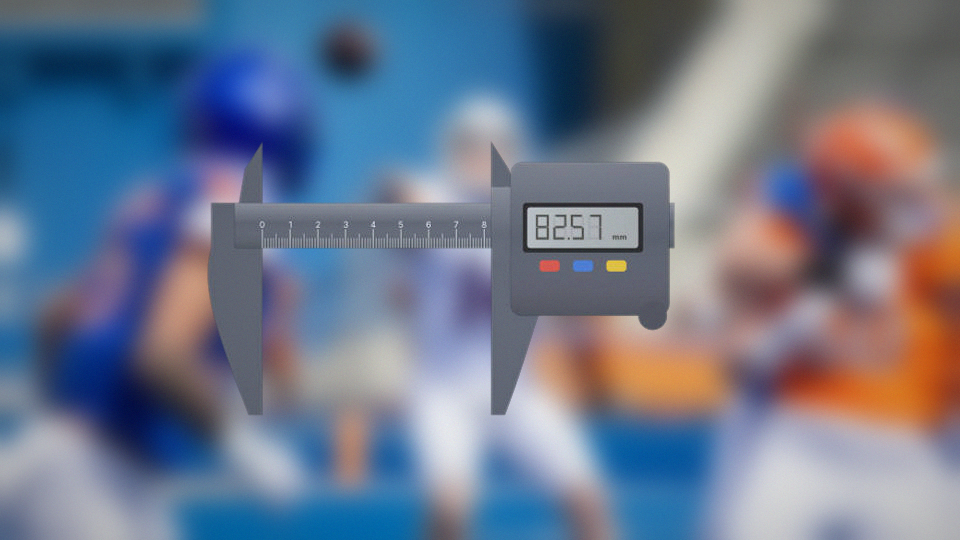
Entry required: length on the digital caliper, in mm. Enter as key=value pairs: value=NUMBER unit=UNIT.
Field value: value=82.57 unit=mm
